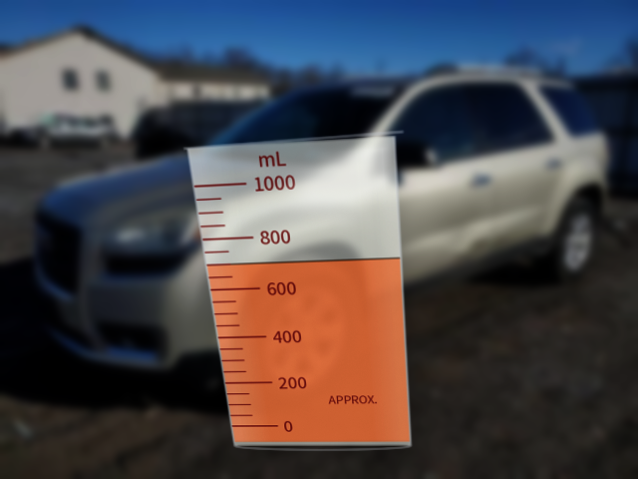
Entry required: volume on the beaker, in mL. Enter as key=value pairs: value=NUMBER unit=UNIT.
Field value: value=700 unit=mL
